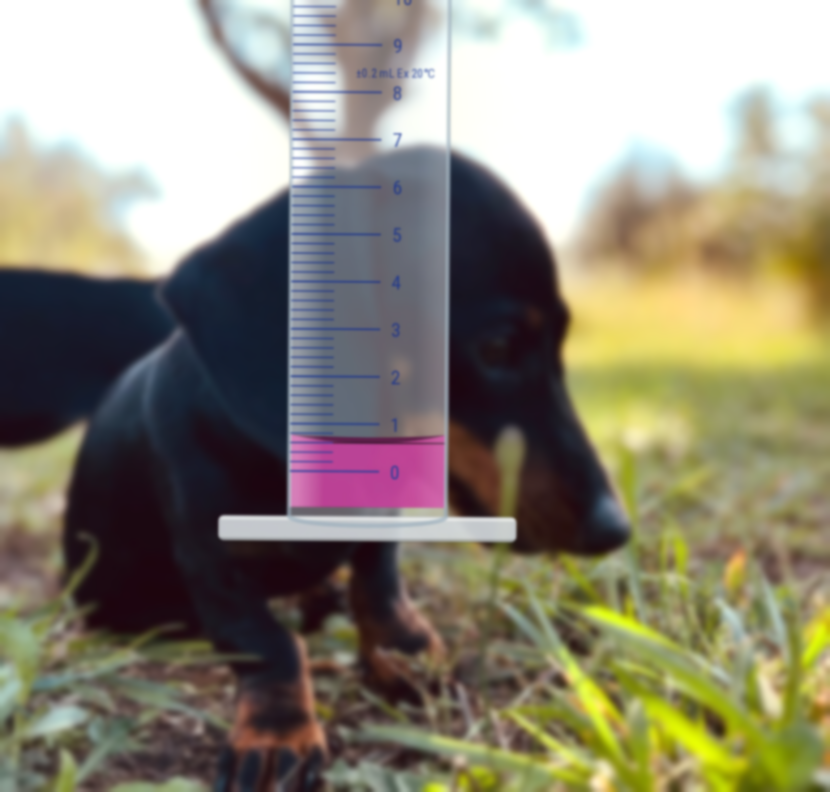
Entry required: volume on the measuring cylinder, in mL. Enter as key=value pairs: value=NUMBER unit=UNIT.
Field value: value=0.6 unit=mL
